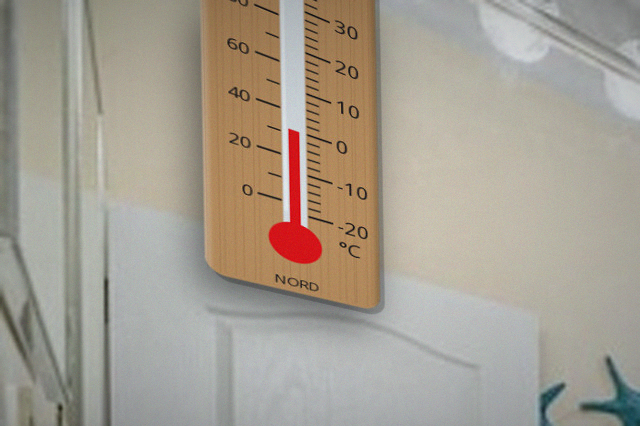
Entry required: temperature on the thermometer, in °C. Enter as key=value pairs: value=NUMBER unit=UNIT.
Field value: value=0 unit=°C
